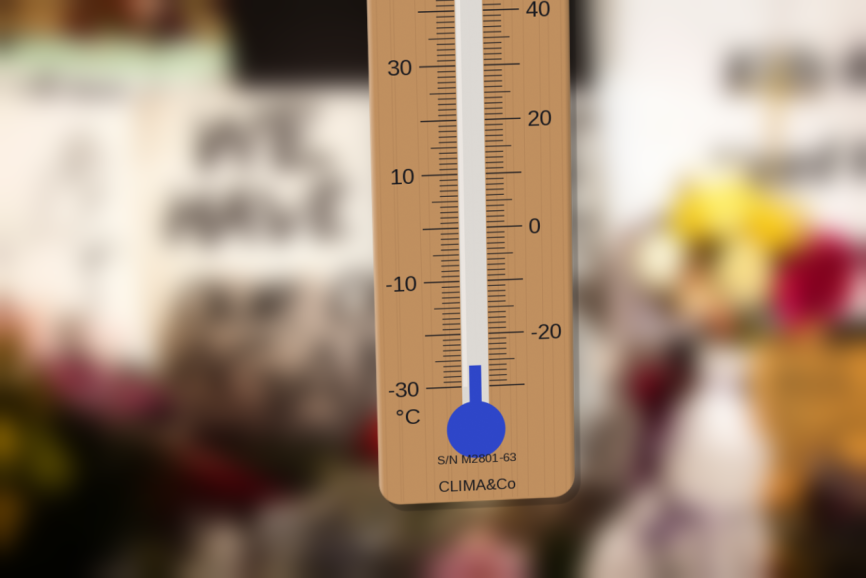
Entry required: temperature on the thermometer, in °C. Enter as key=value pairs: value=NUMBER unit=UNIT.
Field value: value=-26 unit=°C
